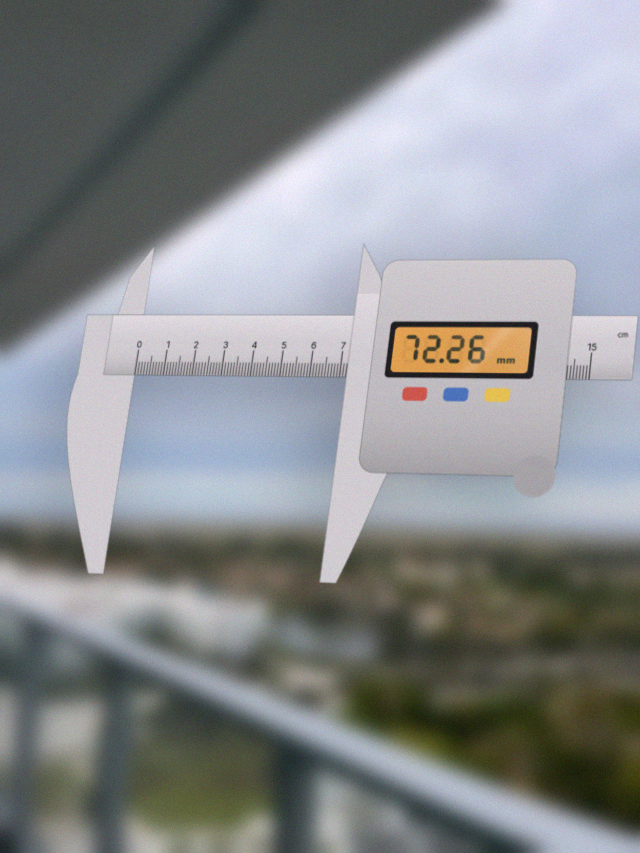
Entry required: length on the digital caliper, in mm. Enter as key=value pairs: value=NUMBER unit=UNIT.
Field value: value=72.26 unit=mm
